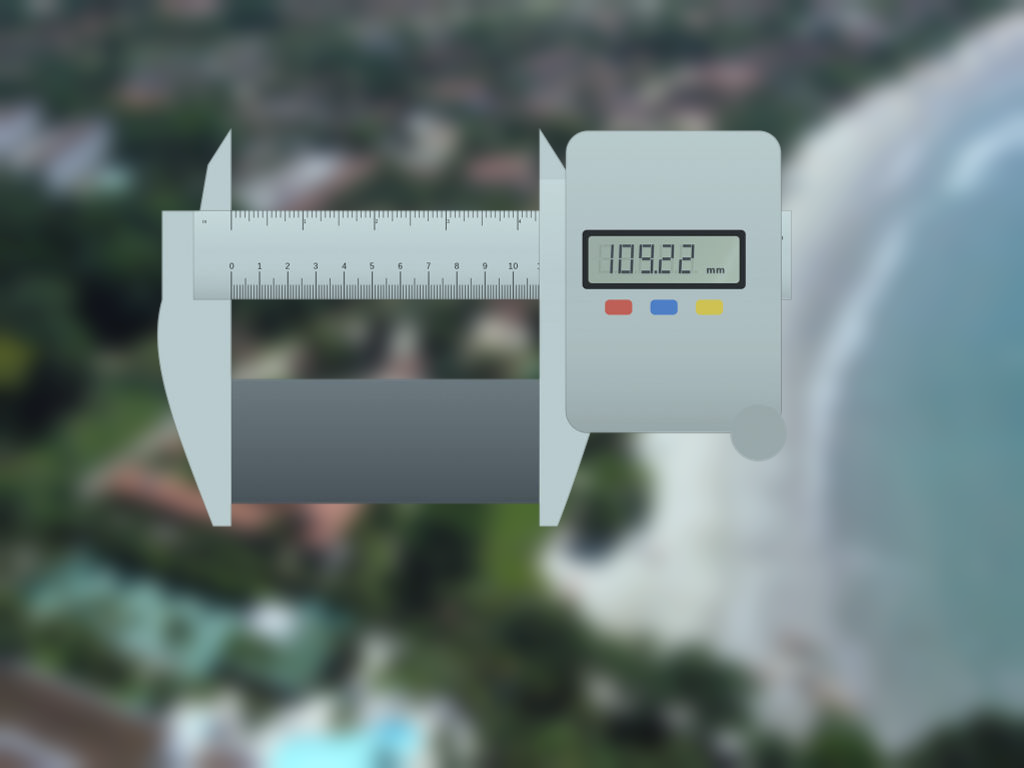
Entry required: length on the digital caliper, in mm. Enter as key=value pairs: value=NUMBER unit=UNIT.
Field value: value=109.22 unit=mm
